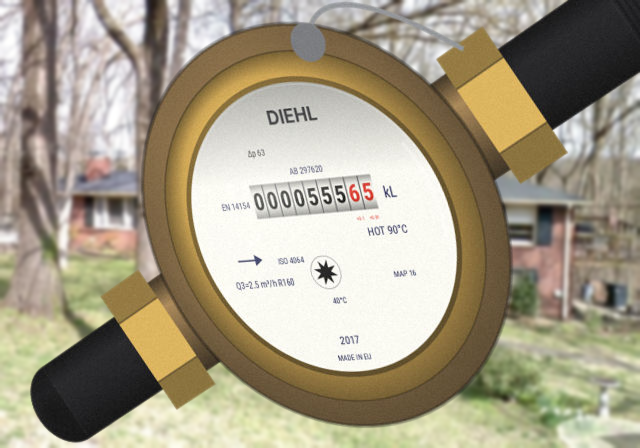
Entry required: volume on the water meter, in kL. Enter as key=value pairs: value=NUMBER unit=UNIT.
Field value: value=555.65 unit=kL
